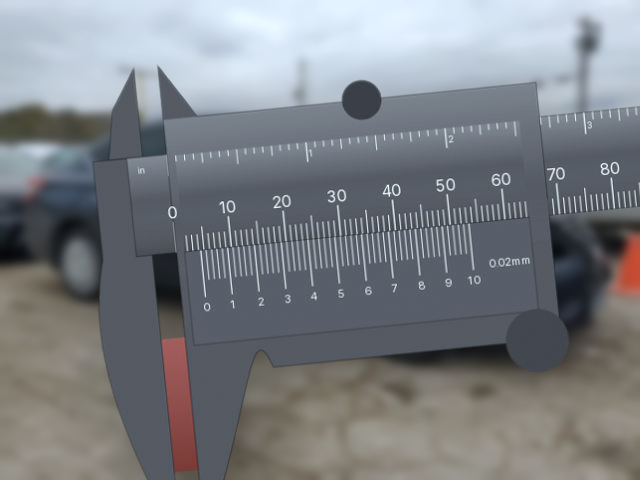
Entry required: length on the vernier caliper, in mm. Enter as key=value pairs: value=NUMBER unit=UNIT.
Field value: value=4.4 unit=mm
